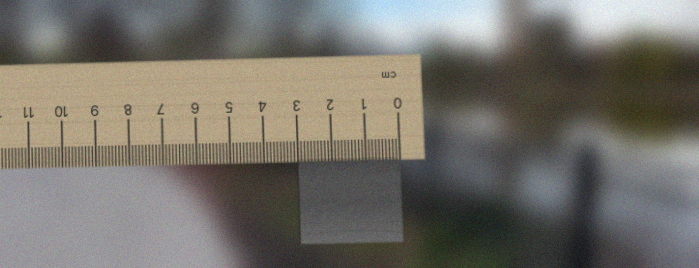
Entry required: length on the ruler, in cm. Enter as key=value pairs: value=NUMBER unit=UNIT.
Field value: value=3 unit=cm
